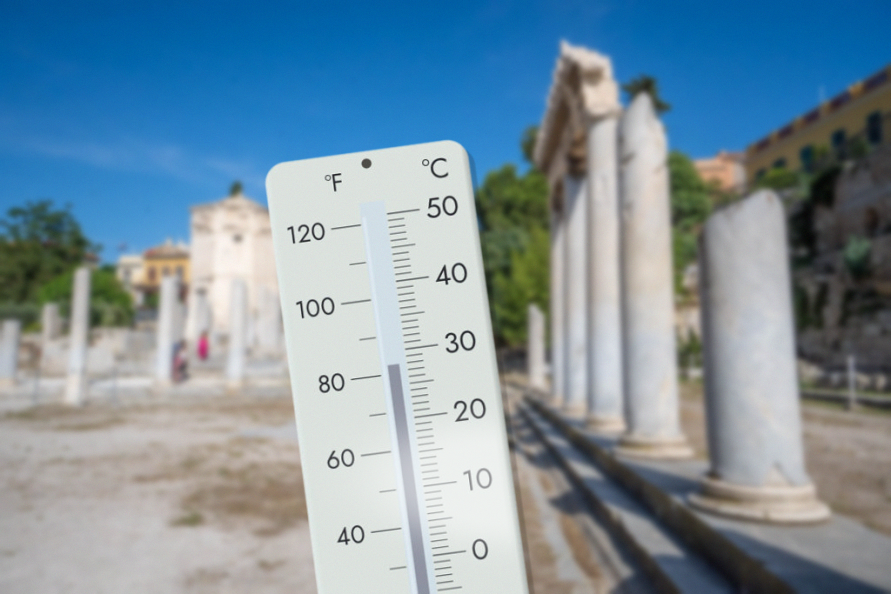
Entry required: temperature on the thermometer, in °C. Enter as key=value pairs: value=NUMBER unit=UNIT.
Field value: value=28 unit=°C
